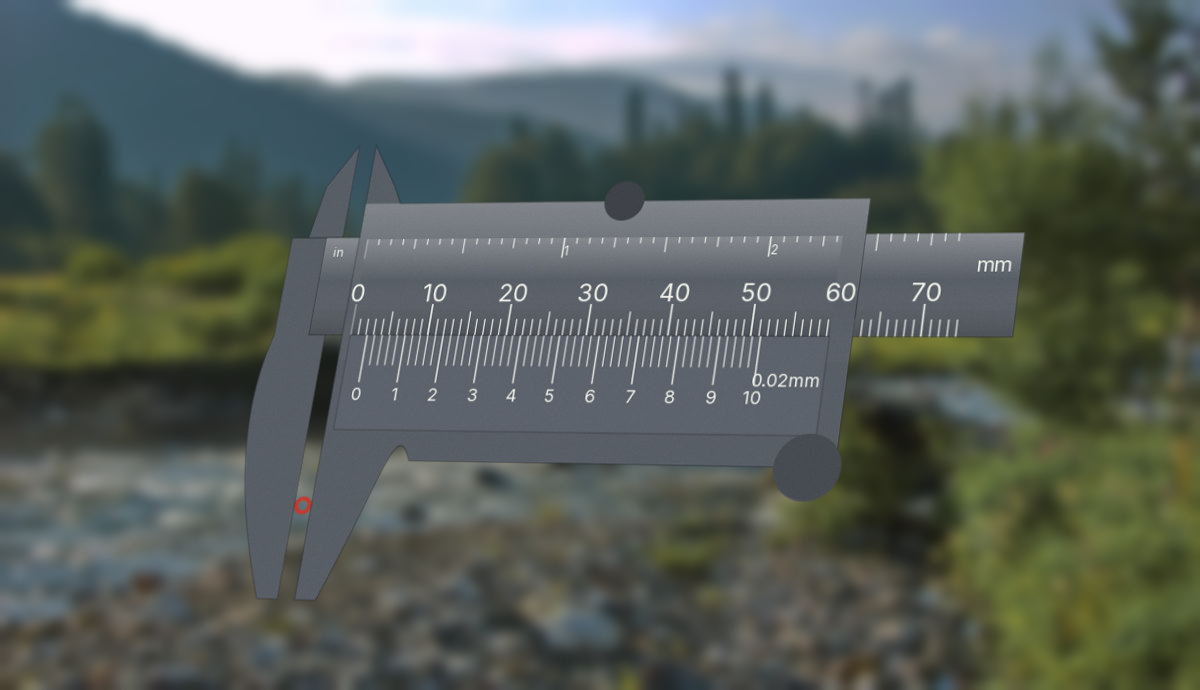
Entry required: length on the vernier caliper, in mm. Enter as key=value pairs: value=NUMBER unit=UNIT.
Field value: value=2.2 unit=mm
